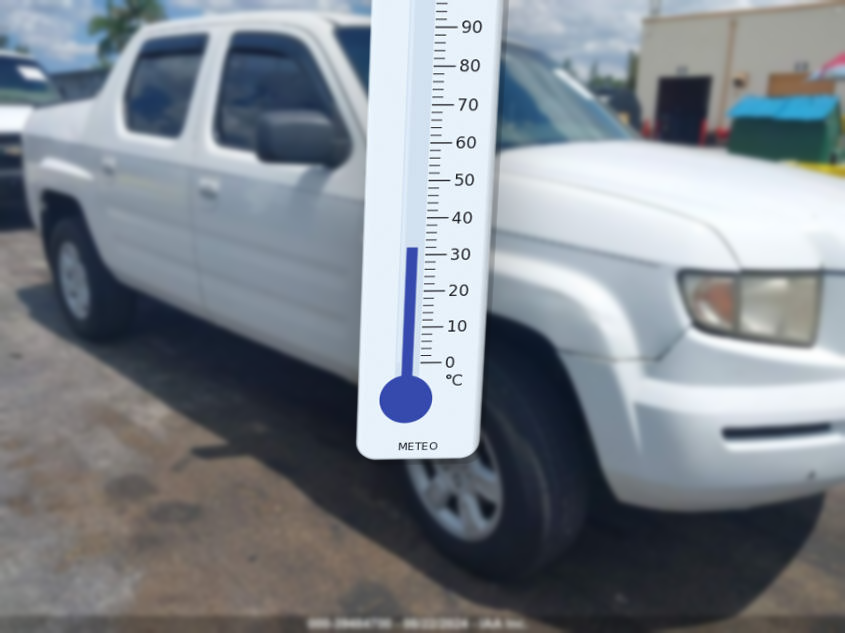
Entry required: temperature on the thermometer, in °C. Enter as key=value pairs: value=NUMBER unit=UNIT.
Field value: value=32 unit=°C
